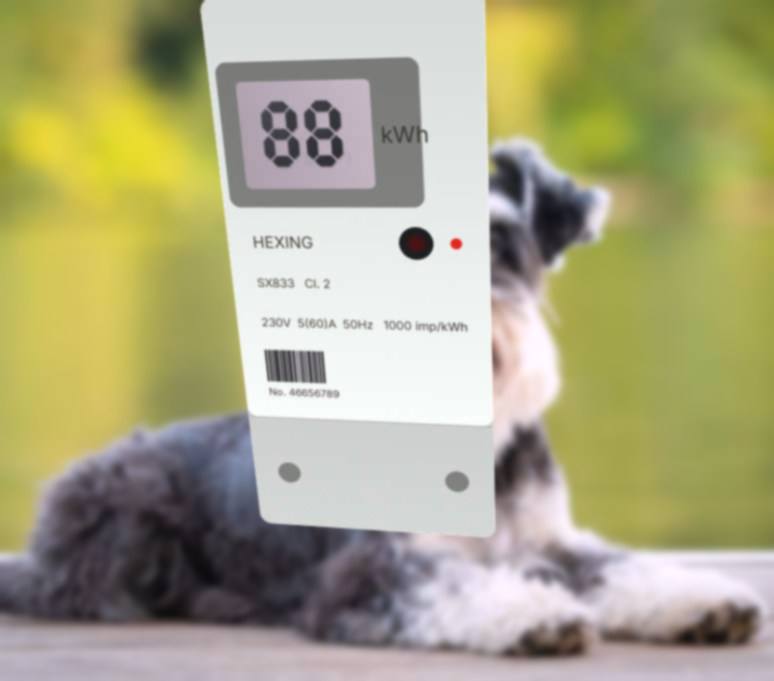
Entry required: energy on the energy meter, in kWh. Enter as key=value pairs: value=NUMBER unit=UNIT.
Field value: value=88 unit=kWh
